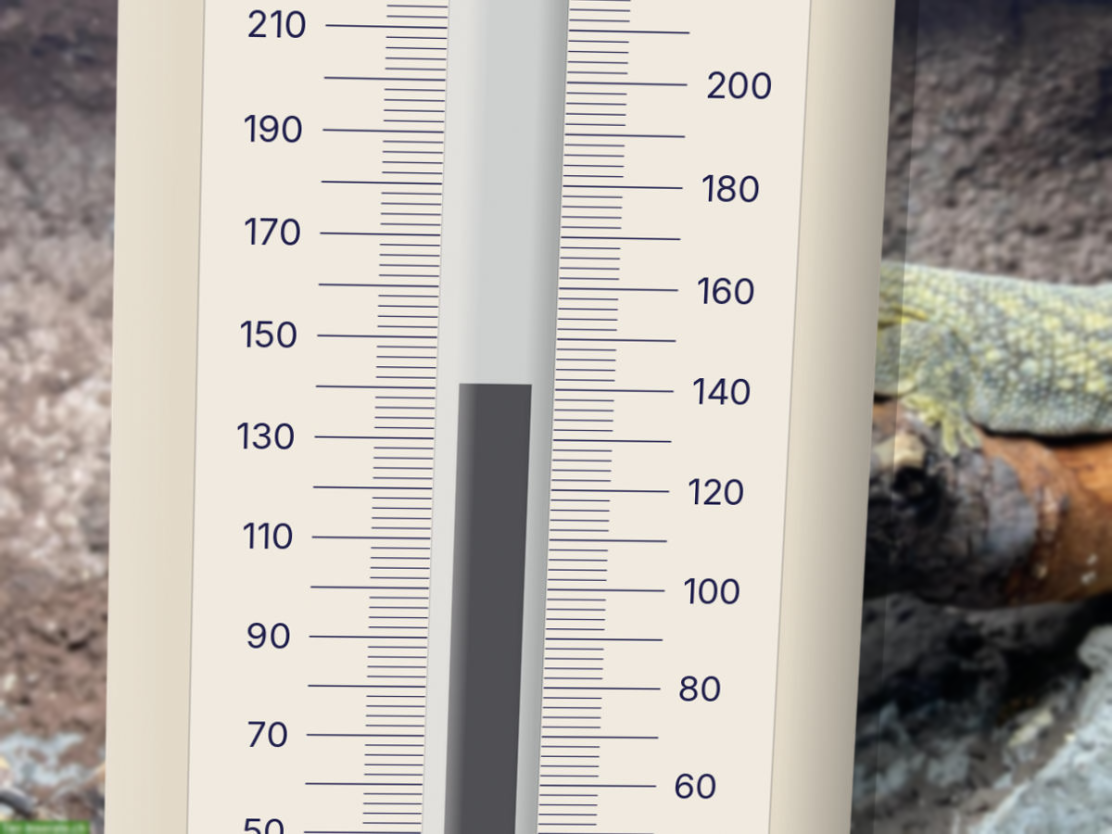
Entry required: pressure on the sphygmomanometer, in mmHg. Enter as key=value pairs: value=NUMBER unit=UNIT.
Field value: value=141 unit=mmHg
